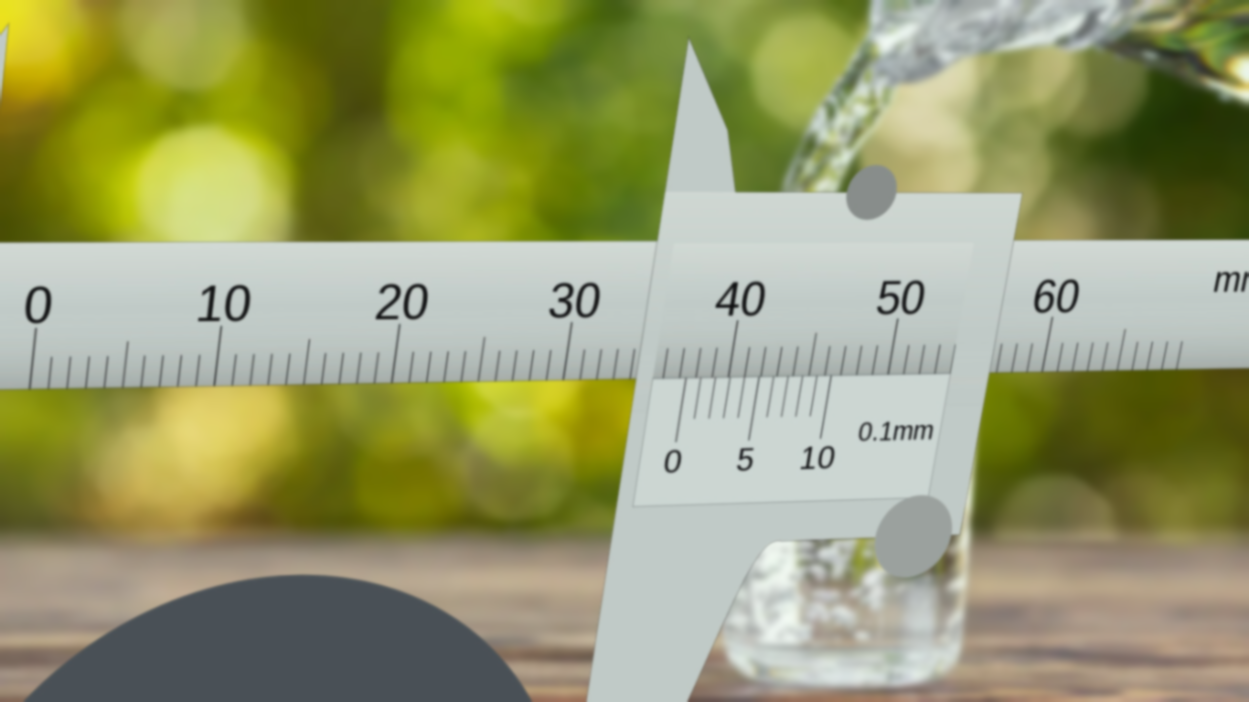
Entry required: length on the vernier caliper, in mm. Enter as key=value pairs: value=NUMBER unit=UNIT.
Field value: value=37.4 unit=mm
